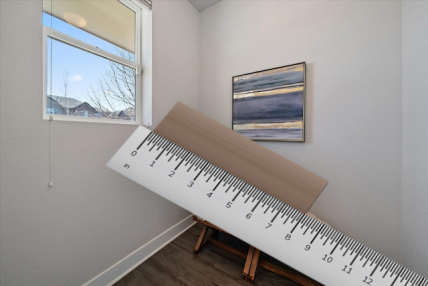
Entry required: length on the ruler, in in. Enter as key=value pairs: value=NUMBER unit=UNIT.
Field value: value=8 unit=in
